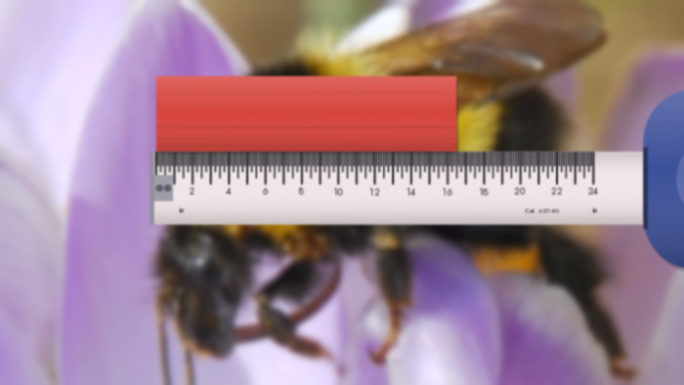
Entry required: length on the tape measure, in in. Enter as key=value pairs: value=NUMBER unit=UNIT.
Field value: value=16.5 unit=in
